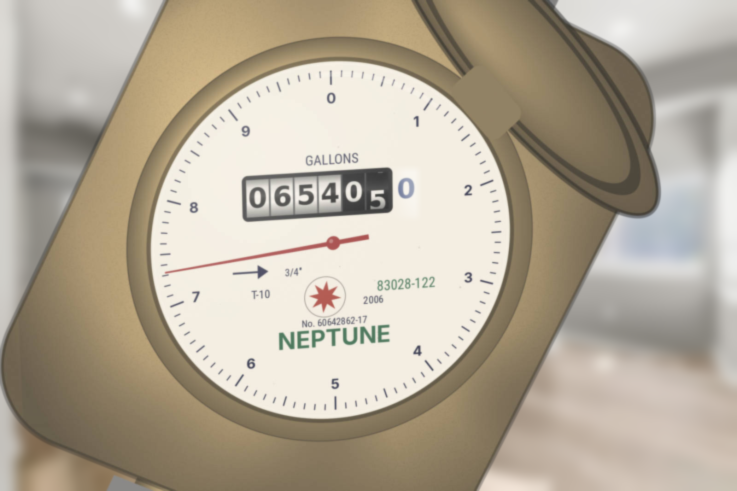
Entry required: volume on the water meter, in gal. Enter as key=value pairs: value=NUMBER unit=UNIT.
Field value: value=654047.3 unit=gal
